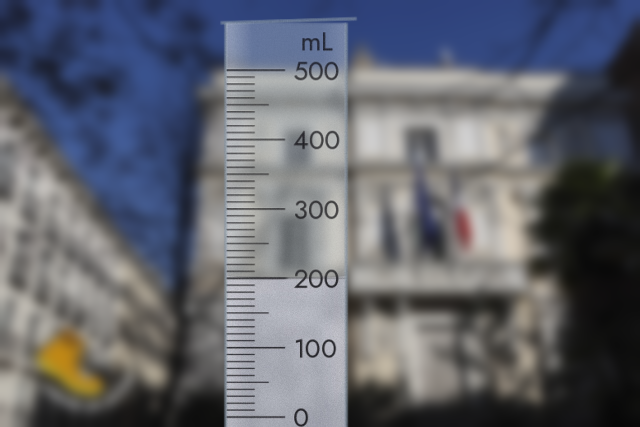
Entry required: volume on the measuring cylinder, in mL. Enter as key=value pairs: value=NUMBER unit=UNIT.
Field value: value=200 unit=mL
